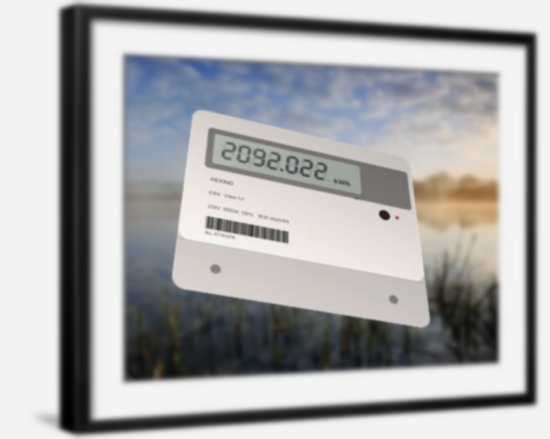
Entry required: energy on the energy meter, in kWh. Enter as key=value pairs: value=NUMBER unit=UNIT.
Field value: value=2092.022 unit=kWh
